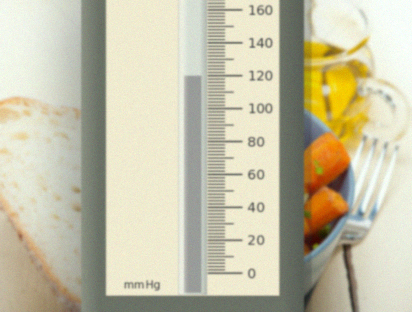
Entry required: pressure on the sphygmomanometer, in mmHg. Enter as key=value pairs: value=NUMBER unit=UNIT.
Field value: value=120 unit=mmHg
